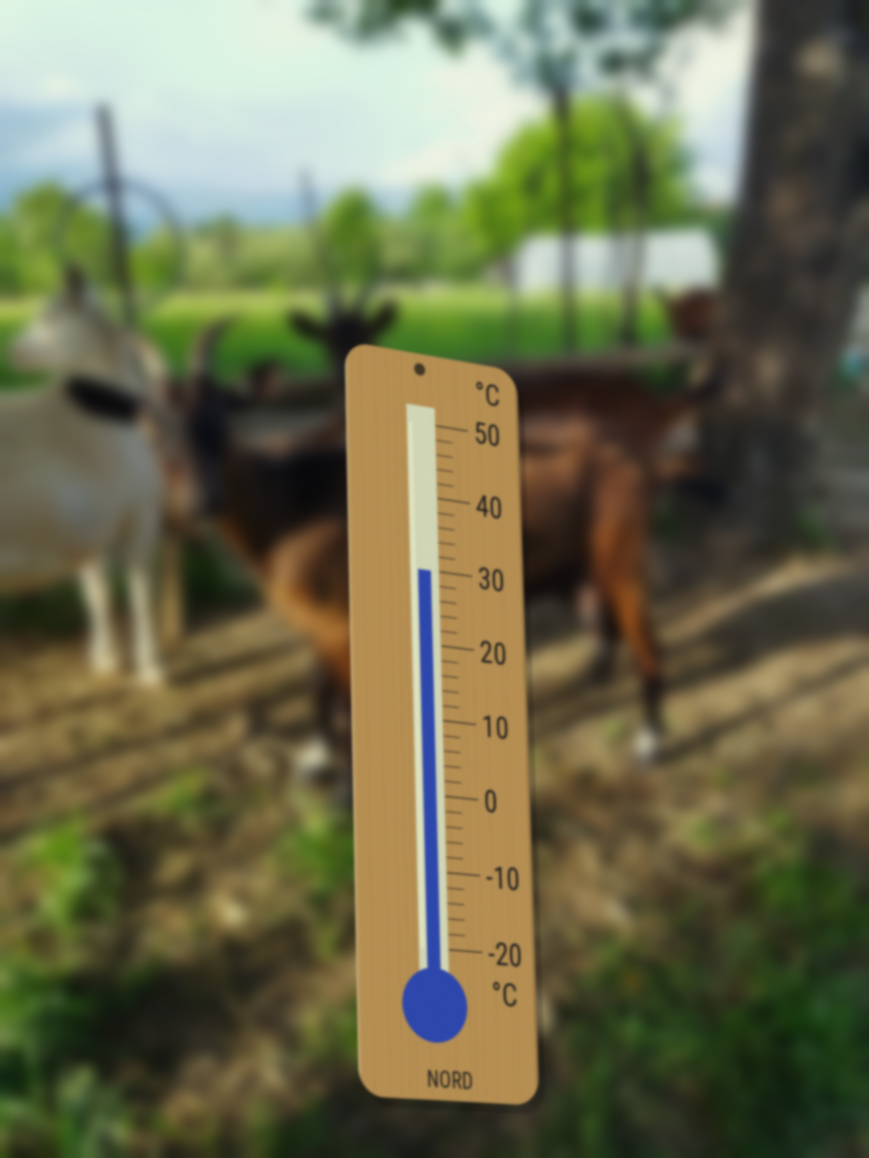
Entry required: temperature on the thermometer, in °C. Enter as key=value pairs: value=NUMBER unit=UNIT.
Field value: value=30 unit=°C
